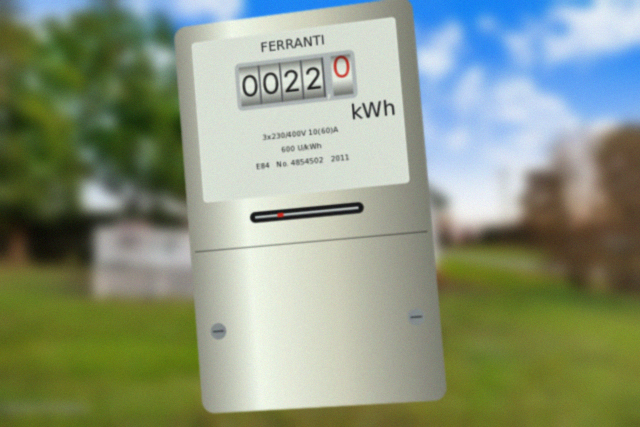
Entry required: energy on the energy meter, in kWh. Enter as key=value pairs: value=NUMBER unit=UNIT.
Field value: value=22.0 unit=kWh
